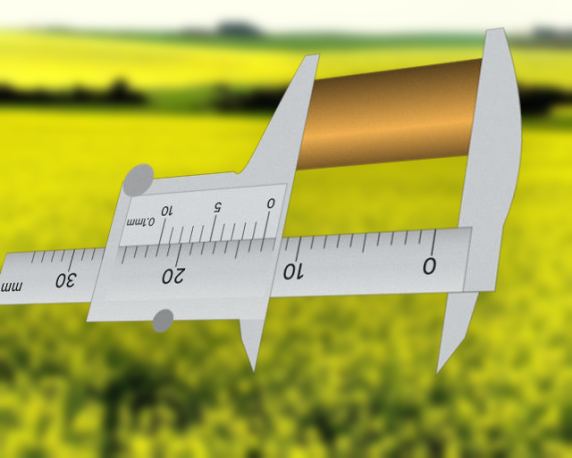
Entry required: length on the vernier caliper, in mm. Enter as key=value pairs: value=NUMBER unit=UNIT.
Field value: value=13.0 unit=mm
